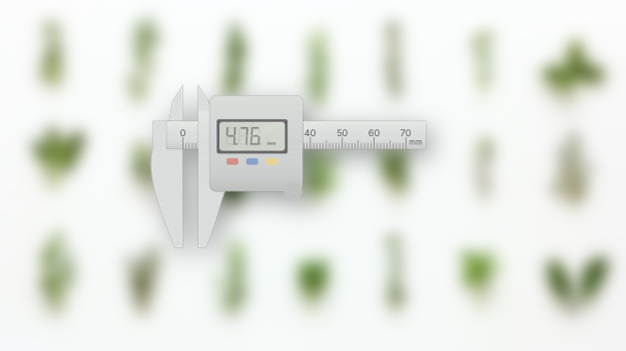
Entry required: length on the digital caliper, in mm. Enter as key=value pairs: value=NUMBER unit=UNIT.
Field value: value=4.76 unit=mm
